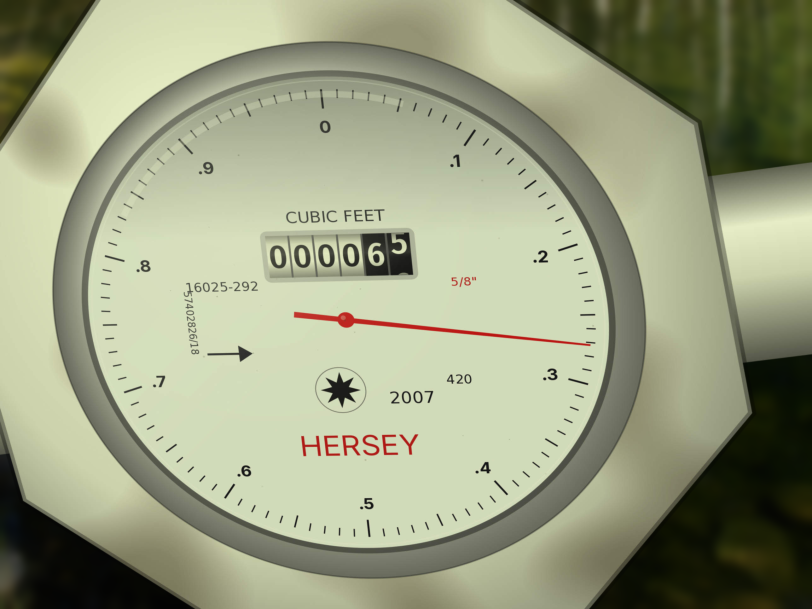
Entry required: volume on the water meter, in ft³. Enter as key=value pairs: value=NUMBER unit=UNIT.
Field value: value=65.27 unit=ft³
